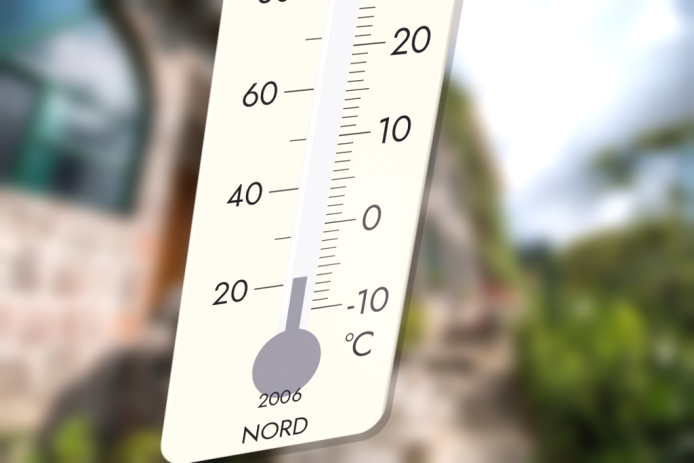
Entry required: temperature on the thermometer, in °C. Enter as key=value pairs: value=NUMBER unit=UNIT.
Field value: value=-6 unit=°C
